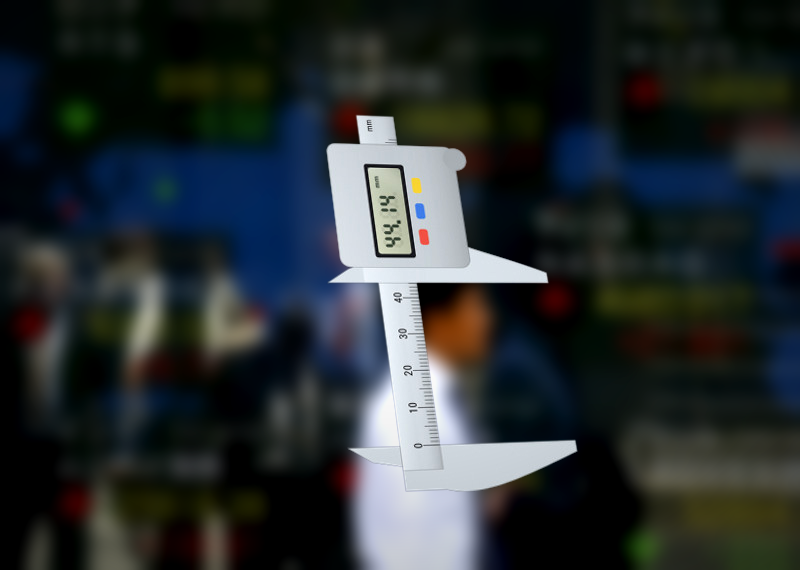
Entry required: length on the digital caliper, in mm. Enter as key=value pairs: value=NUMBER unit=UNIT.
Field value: value=44.14 unit=mm
